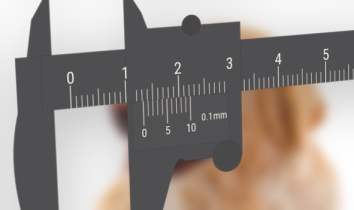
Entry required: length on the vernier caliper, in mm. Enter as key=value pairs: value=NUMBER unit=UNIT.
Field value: value=13.2 unit=mm
